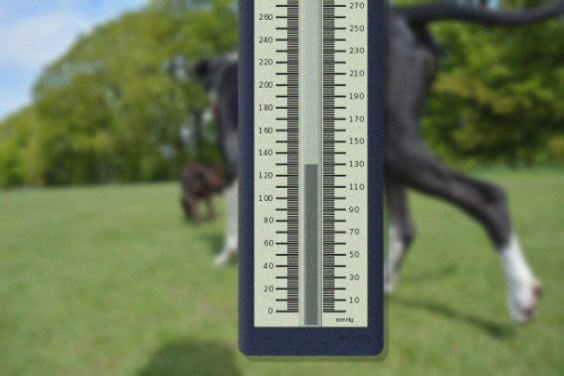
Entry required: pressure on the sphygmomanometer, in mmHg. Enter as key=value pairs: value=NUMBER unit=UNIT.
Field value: value=130 unit=mmHg
